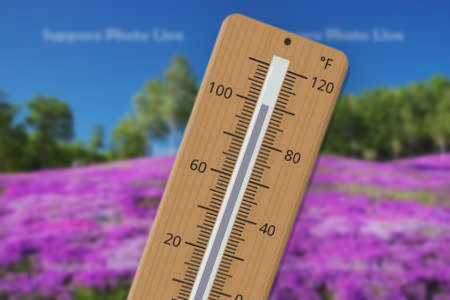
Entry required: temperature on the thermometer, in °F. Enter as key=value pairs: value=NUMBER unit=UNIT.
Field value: value=100 unit=°F
